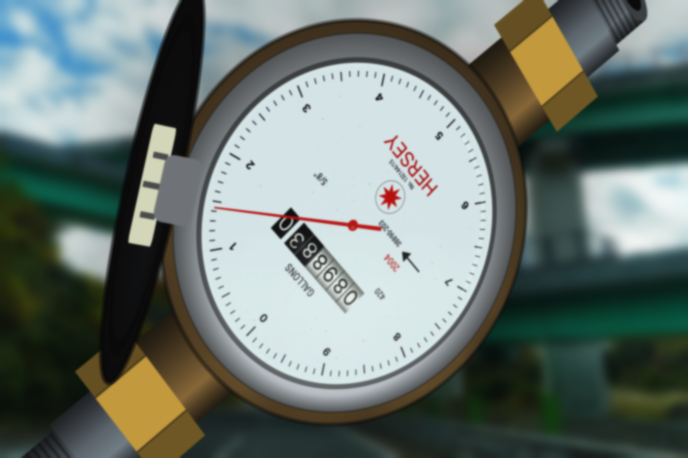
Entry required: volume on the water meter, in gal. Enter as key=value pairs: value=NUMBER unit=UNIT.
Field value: value=898831.4 unit=gal
